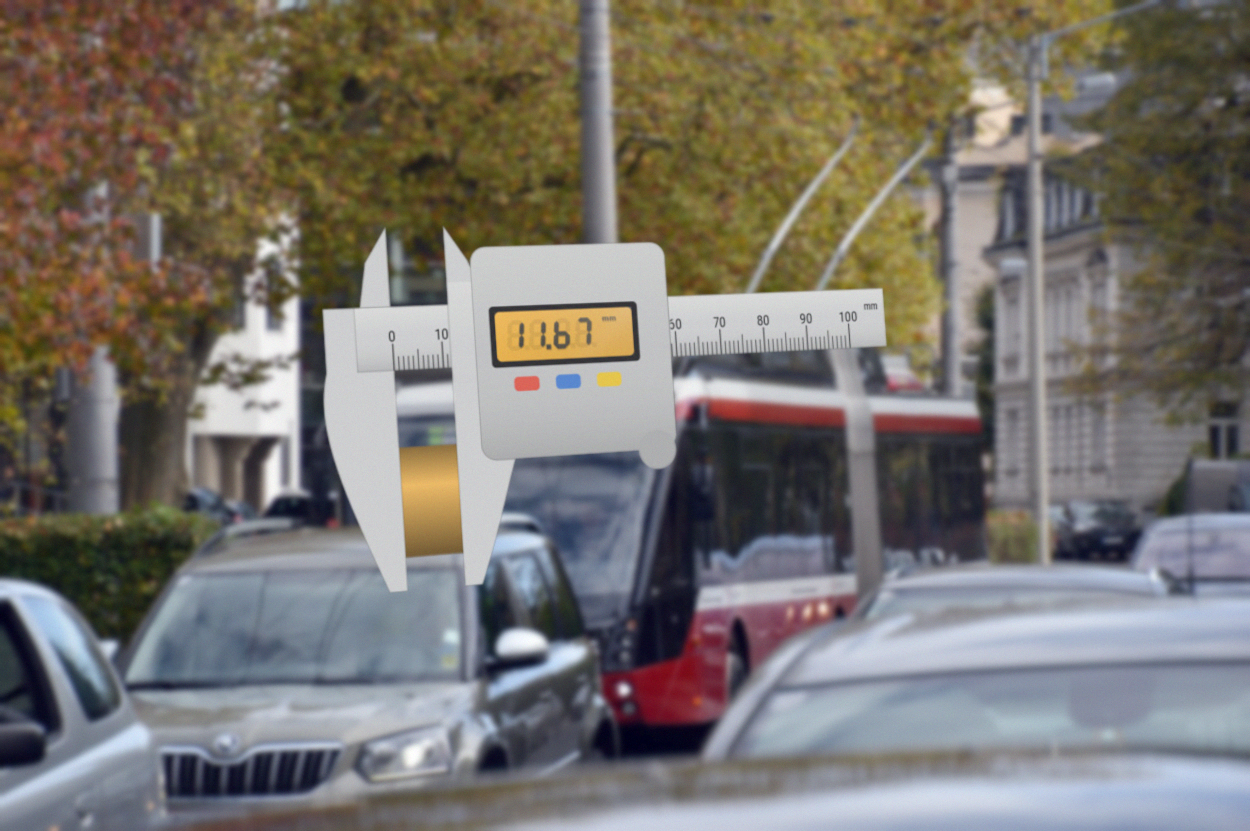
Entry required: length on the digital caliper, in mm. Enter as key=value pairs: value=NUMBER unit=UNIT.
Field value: value=11.67 unit=mm
